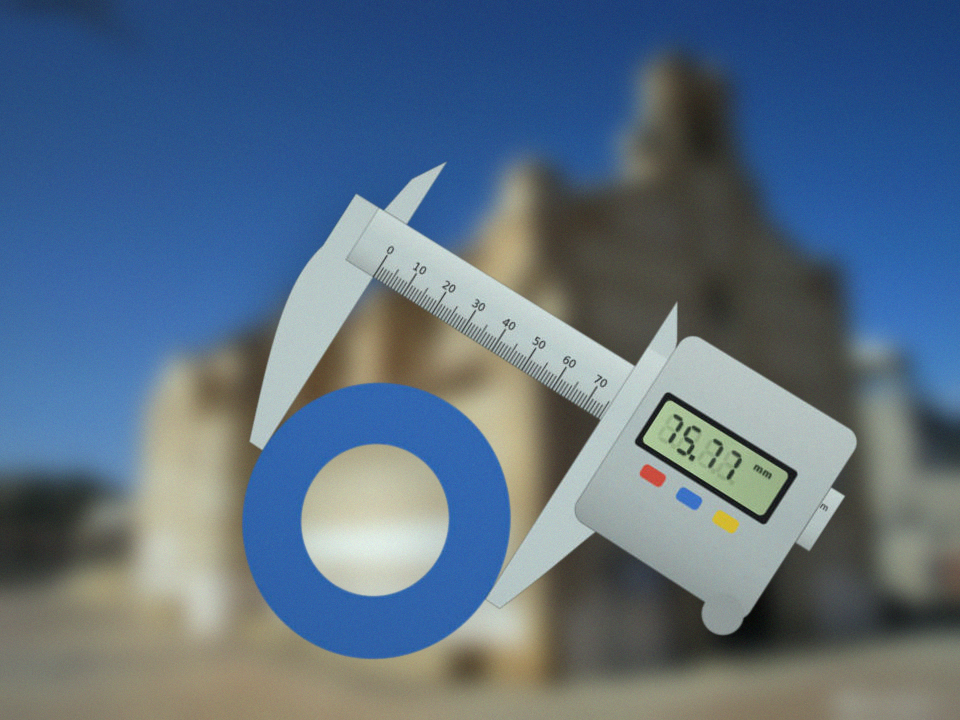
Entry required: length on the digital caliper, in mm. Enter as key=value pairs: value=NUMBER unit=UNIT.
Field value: value=75.77 unit=mm
